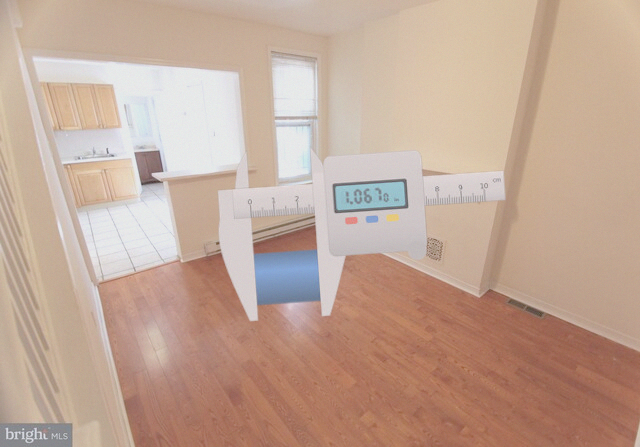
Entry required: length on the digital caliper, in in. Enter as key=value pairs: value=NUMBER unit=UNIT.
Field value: value=1.0670 unit=in
